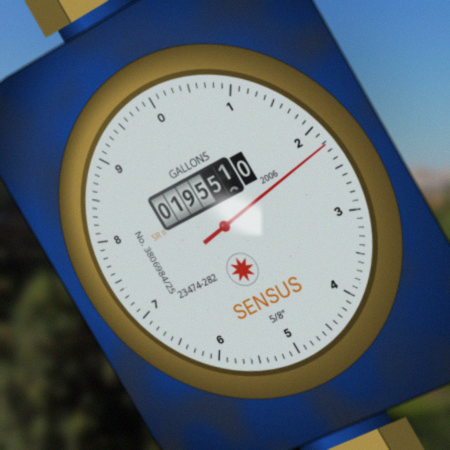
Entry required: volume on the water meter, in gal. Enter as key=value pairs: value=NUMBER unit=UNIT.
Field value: value=195512.2 unit=gal
